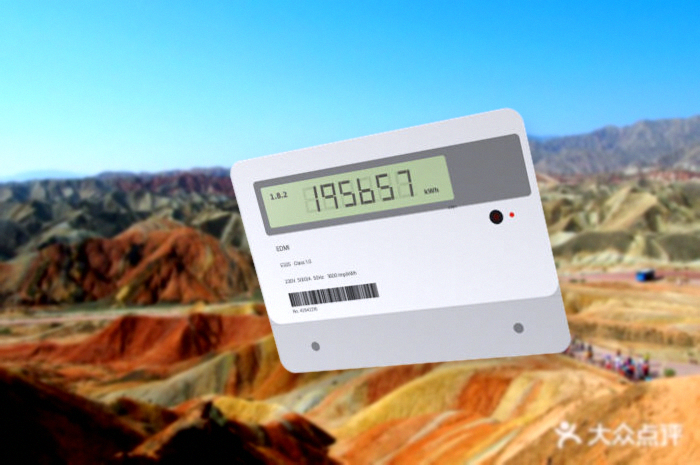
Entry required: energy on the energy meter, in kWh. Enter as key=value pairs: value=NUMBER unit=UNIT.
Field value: value=195657 unit=kWh
